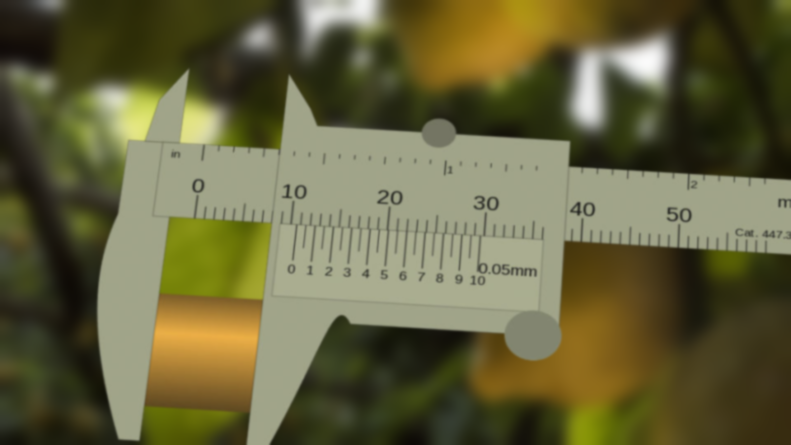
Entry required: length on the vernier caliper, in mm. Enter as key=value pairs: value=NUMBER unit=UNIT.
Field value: value=10.6 unit=mm
